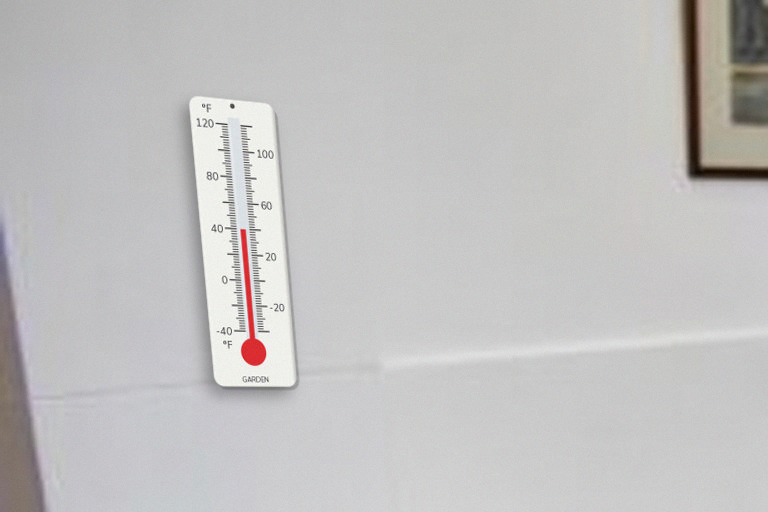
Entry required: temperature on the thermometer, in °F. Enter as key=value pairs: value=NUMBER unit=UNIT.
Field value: value=40 unit=°F
